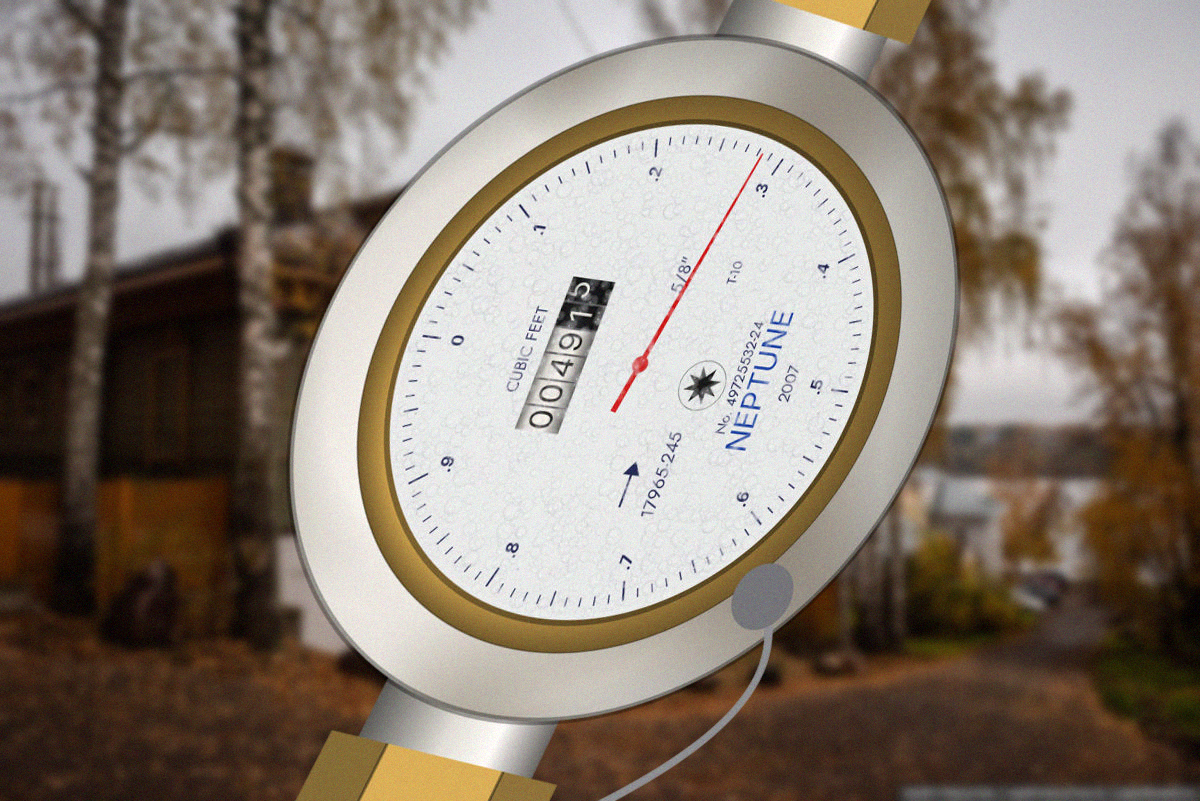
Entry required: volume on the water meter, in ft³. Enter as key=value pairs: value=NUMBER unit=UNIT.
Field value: value=4915.28 unit=ft³
